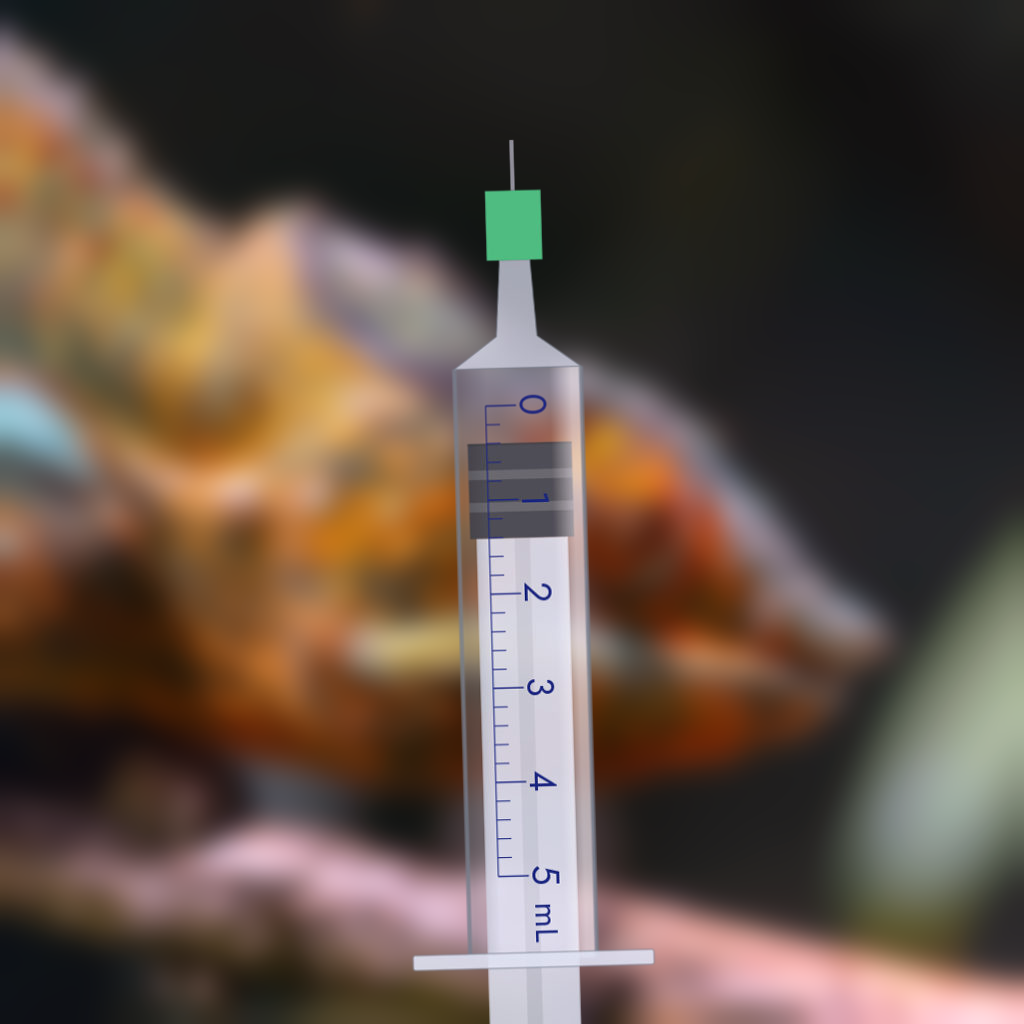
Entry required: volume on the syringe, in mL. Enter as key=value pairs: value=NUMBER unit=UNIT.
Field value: value=0.4 unit=mL
